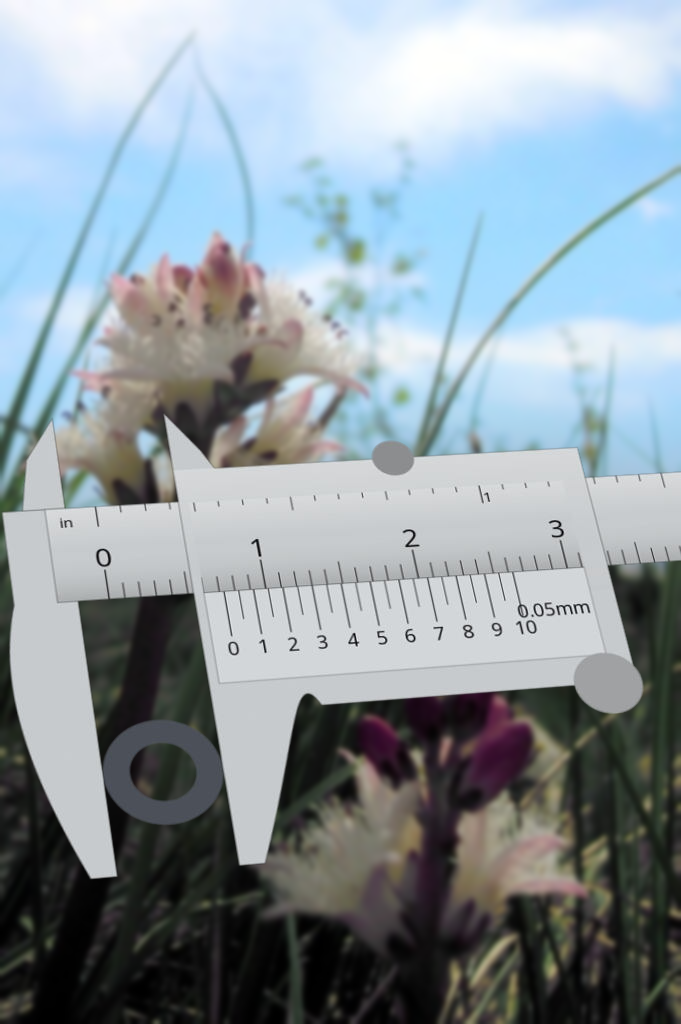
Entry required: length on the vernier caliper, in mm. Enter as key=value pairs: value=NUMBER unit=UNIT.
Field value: value=7.3 unit=mm
